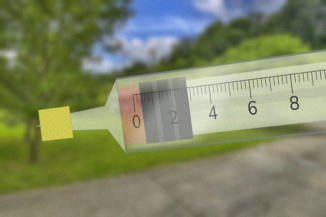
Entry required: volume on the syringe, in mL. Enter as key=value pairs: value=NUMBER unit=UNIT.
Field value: value=0.4 unit=mL
